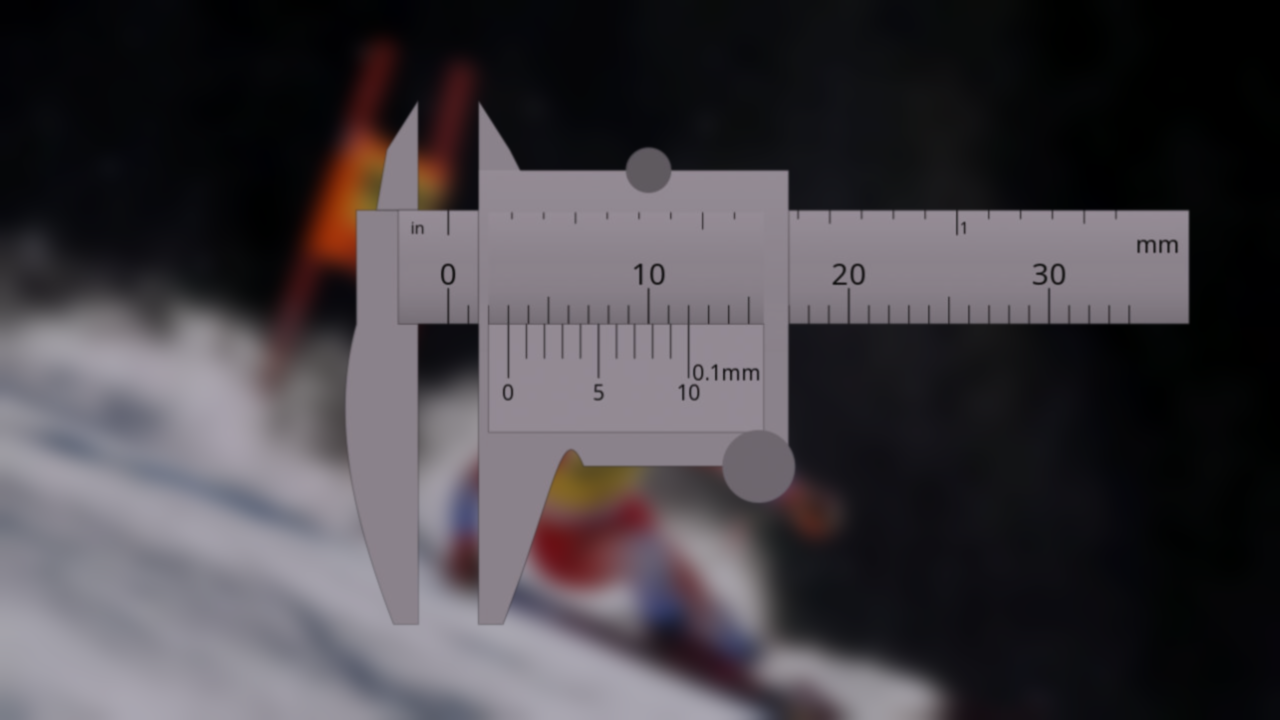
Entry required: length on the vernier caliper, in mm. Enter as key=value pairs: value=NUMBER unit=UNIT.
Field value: value=3.0 unit=mm
